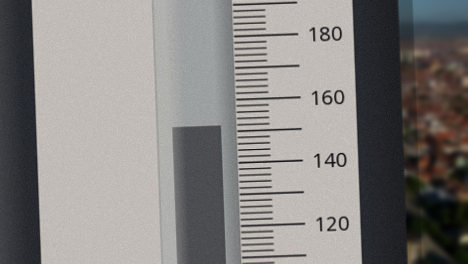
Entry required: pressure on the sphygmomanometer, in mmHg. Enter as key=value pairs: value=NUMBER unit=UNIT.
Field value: value=152 unit=mmHg
